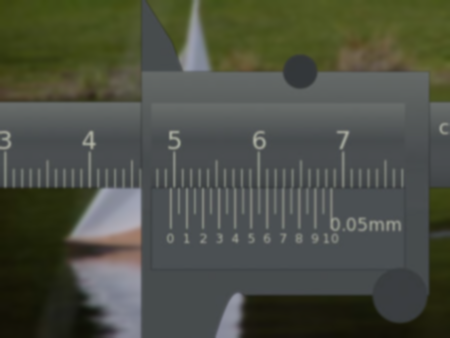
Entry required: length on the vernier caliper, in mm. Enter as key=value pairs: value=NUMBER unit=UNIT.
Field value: value=49.6 unit=mm
